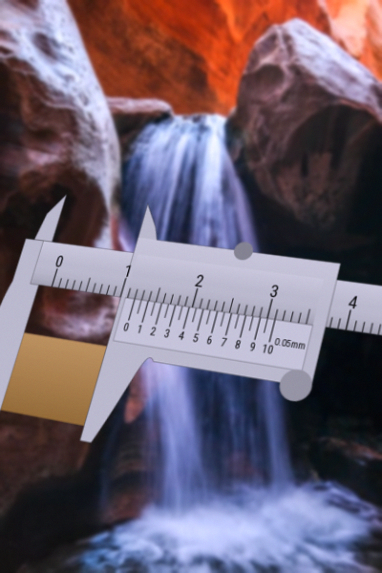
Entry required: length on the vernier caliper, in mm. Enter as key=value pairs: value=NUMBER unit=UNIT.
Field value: value=12.0 unit=mm
